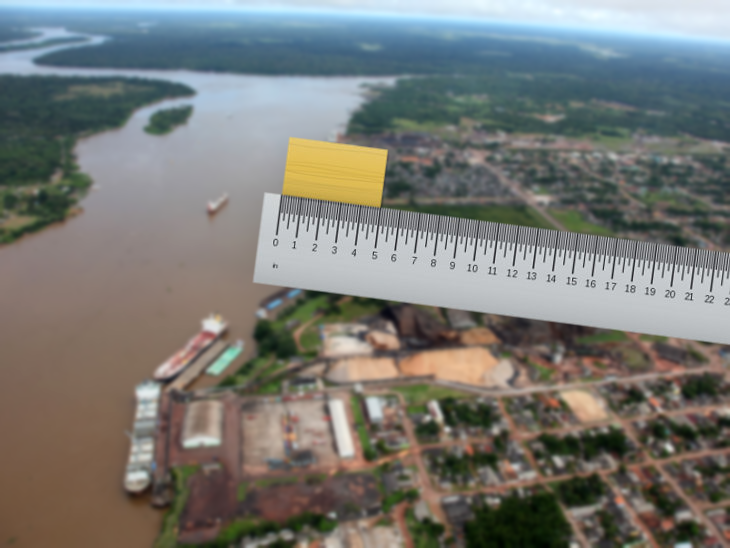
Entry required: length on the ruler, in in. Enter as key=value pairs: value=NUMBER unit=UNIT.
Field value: value=5 unit=in
